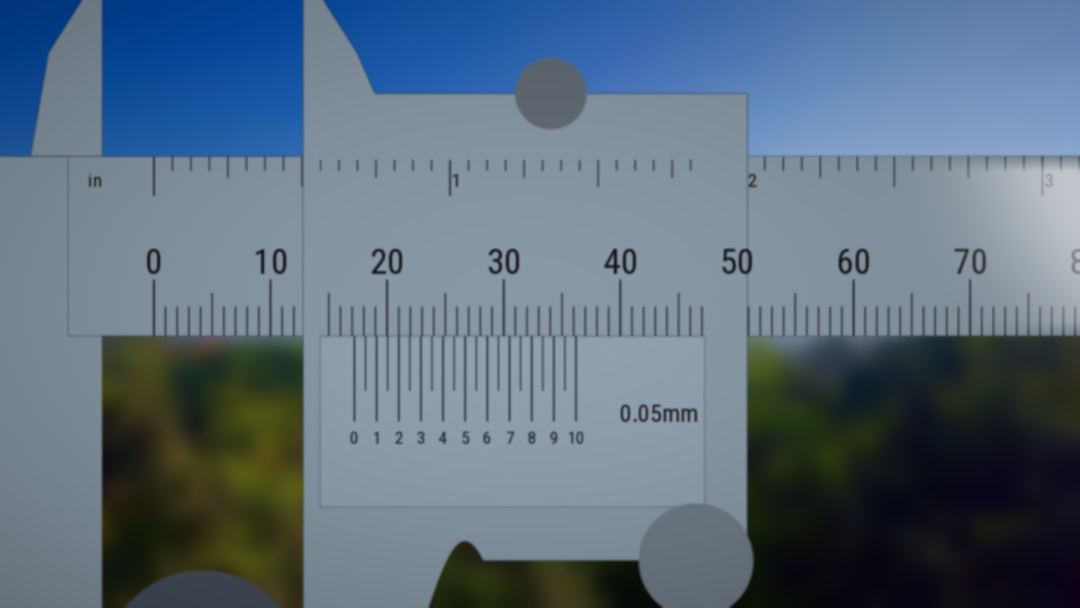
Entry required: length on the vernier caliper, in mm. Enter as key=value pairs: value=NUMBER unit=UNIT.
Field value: value=17.2 unit=mm
